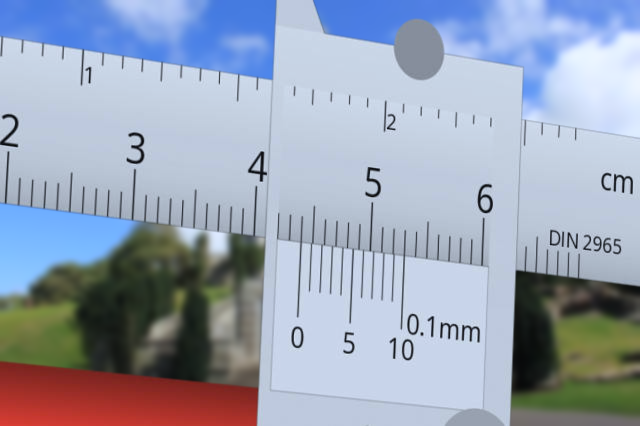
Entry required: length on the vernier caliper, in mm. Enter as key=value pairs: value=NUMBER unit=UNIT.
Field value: value=44.0 unit=mm
